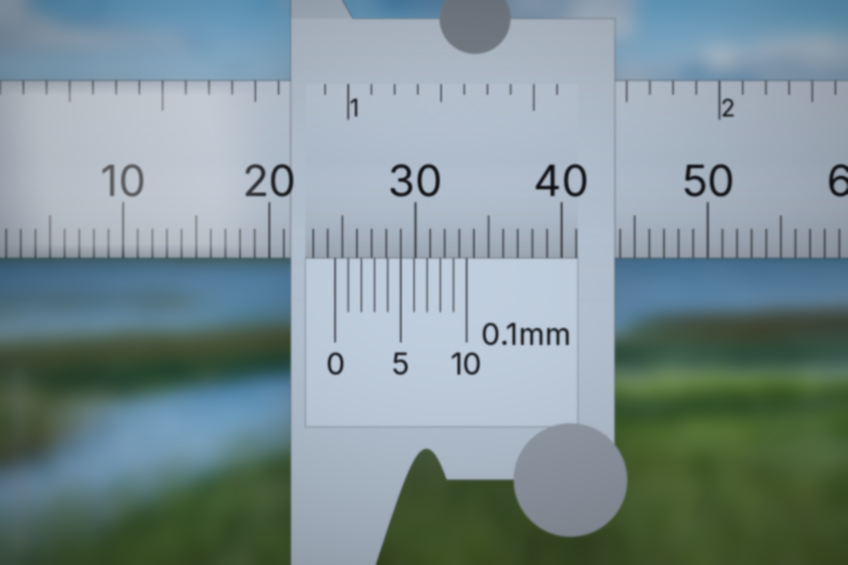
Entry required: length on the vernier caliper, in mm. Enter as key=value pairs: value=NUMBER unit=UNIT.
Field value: value=24.5 unit=mm
